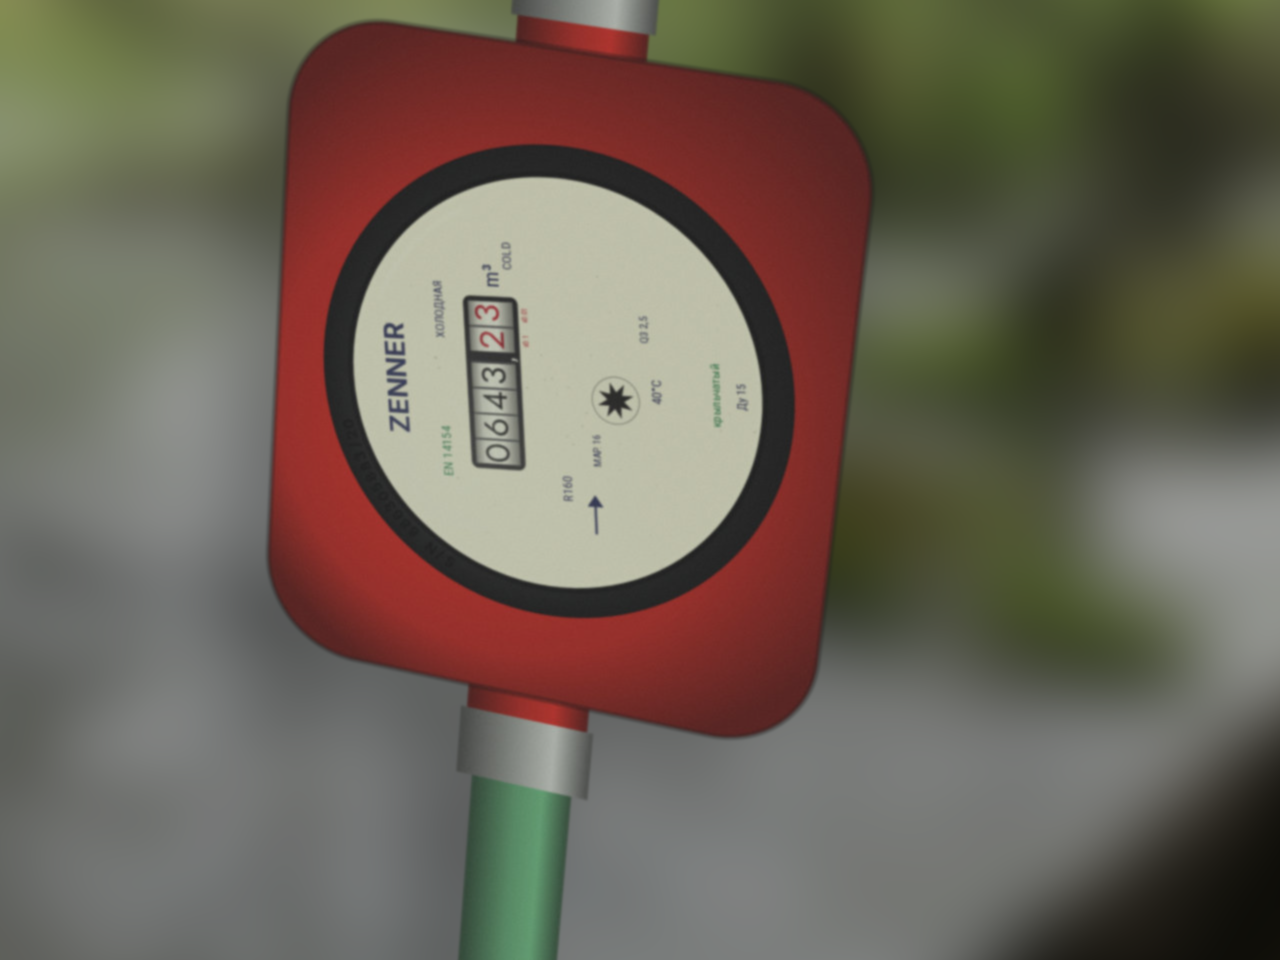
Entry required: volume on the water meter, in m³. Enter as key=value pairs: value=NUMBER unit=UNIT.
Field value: value=643.23 unit=m³
